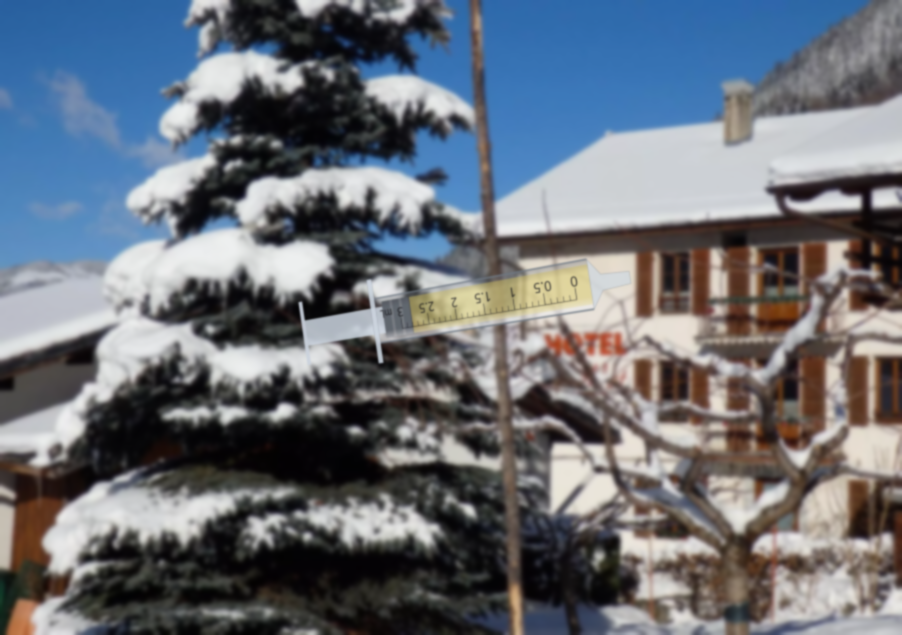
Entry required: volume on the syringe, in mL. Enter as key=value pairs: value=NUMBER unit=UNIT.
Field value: value=2.8 unit=mL
